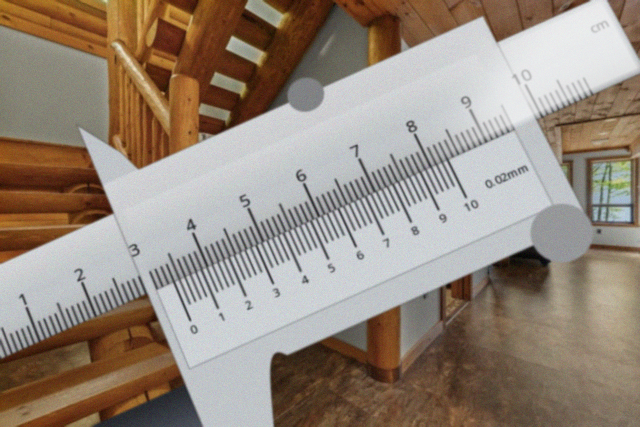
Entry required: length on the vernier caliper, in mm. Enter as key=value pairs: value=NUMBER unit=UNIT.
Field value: value=34.0 unit=mm
